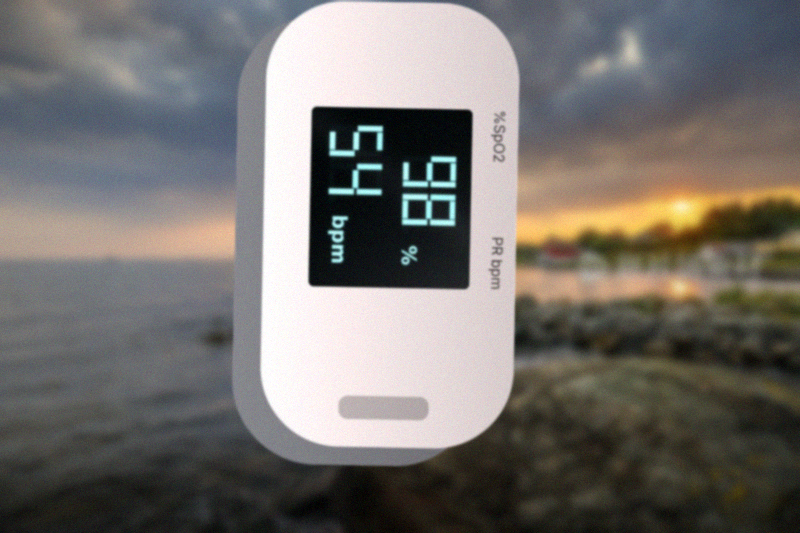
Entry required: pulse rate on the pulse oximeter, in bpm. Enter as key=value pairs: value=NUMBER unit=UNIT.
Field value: value=54 unit=bpm
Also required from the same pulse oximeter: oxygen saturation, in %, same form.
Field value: value=98 unit=%
